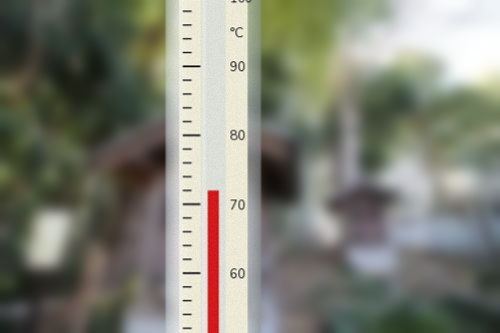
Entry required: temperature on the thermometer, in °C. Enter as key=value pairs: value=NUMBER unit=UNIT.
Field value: value=72 unit=°C
